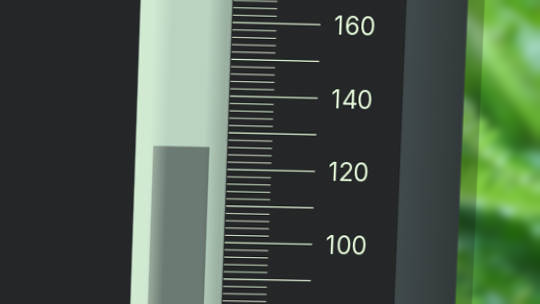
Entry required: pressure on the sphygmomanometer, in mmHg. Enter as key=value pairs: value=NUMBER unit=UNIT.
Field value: value=126 unit=mmHg
